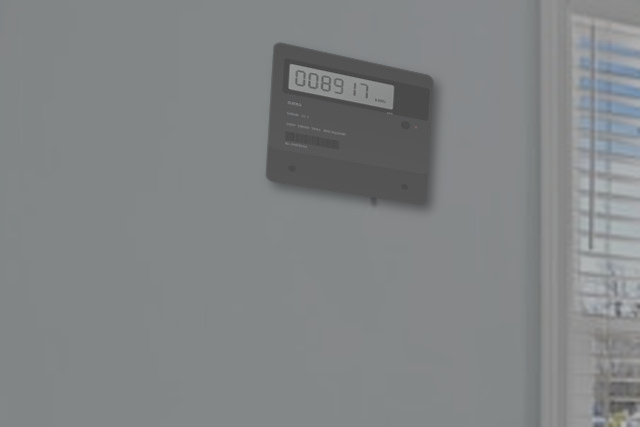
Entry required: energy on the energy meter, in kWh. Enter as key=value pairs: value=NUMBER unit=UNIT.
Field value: value=8917 unit=kWh
